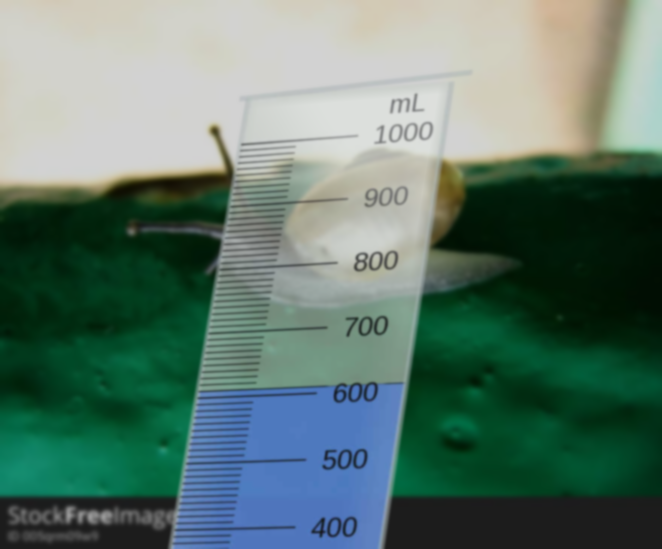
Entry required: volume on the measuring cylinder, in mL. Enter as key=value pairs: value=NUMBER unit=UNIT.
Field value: value=610 unit=mL
